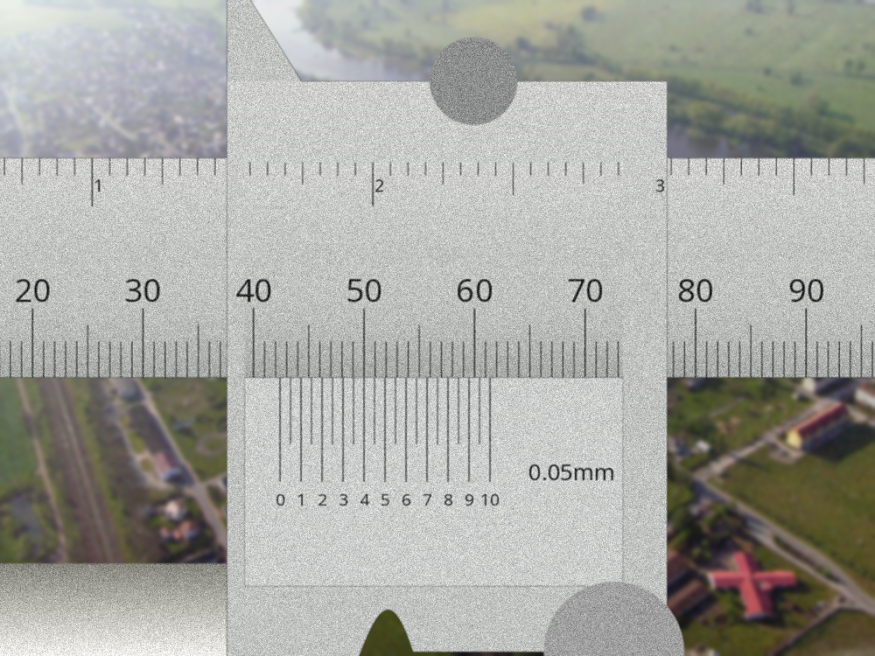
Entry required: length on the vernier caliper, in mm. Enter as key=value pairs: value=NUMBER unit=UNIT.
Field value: value=42.4 unit=mm
